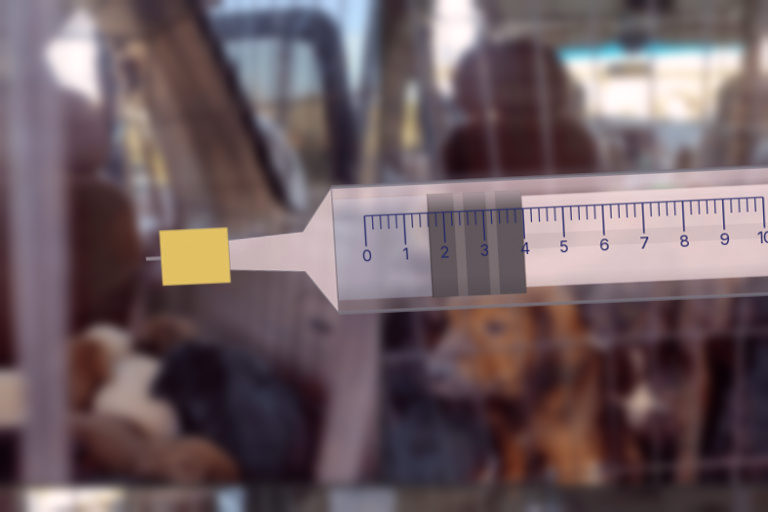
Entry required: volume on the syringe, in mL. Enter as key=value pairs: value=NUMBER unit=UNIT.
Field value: value=1.6 unit=mL
